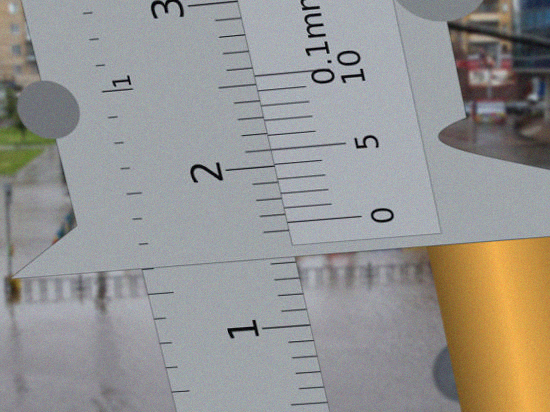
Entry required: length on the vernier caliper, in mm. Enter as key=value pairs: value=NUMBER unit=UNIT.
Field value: value=16.5 unit=mm
